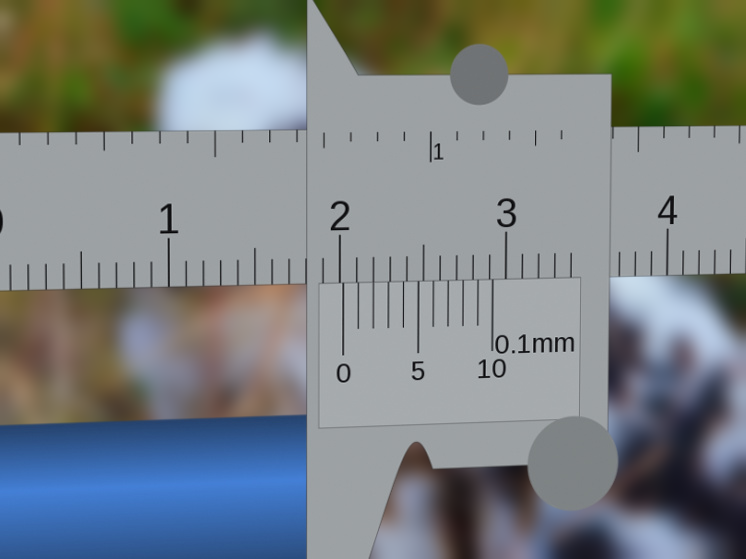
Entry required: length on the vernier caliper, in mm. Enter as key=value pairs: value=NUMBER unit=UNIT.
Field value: value=20.2 unit=mm
